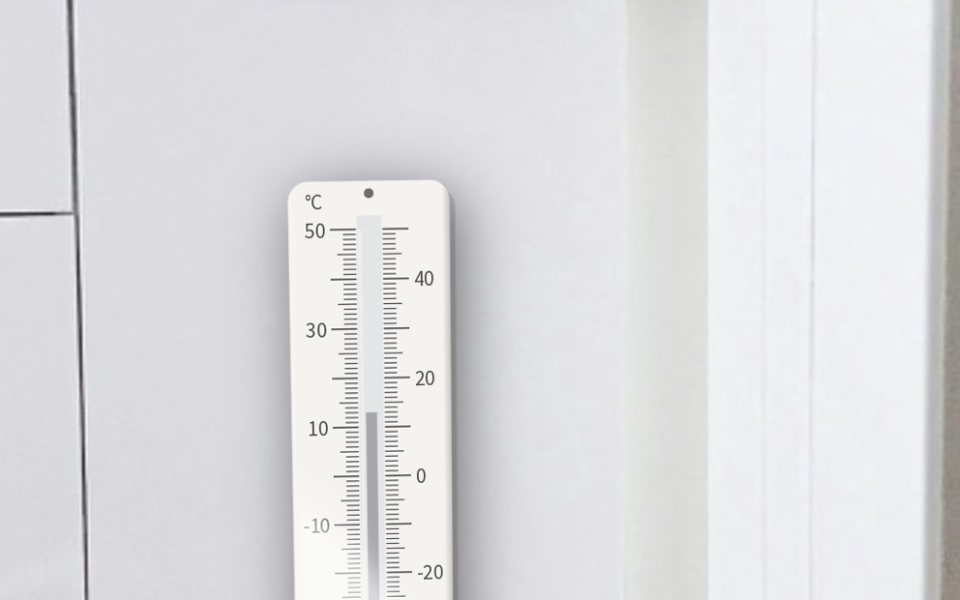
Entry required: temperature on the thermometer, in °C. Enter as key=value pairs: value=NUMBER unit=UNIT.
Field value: value=13 unit=°C
